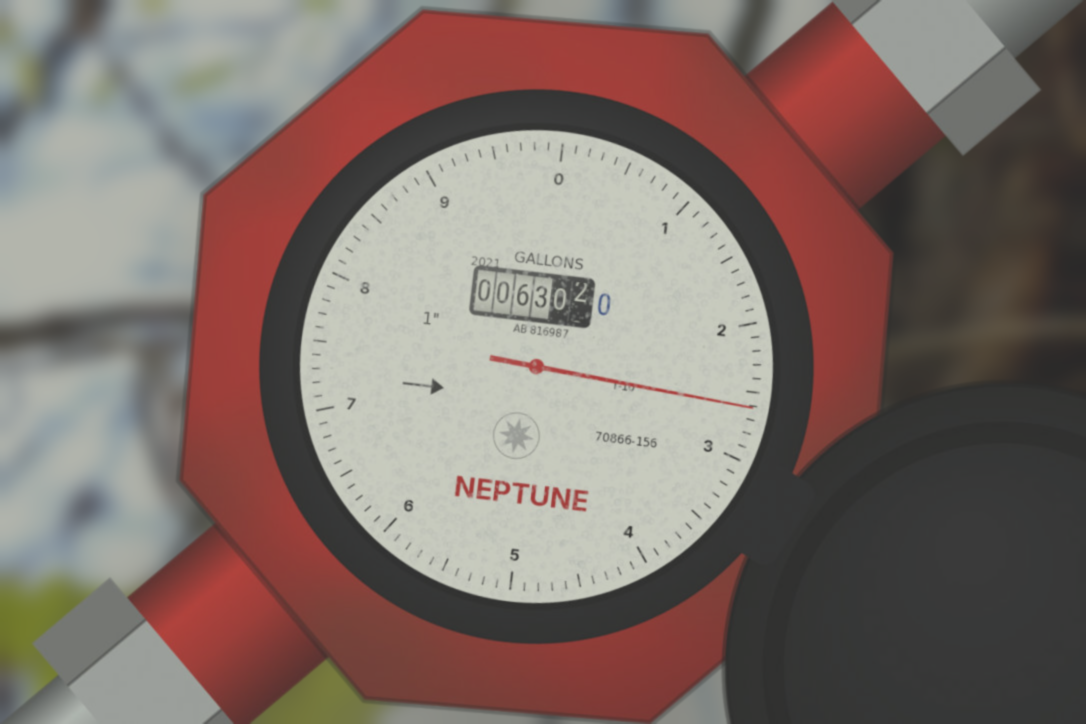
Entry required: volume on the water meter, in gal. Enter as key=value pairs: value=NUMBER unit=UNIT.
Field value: value=63022.6 unit=gal
